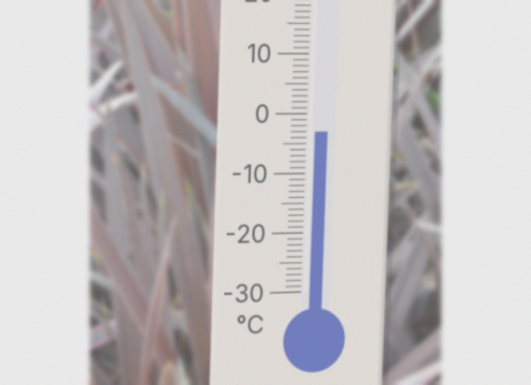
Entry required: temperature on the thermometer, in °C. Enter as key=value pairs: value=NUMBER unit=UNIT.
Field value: value=-3 unit=°C
